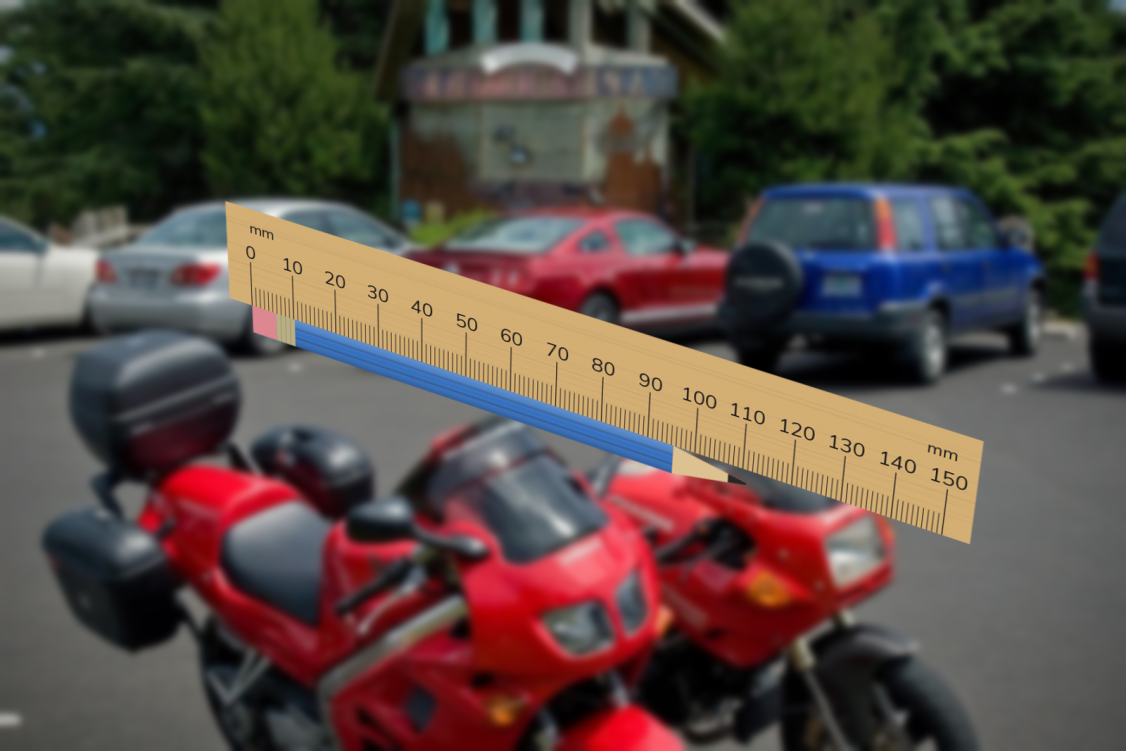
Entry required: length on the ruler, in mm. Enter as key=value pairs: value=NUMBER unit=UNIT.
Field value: value=111 unit=mm
